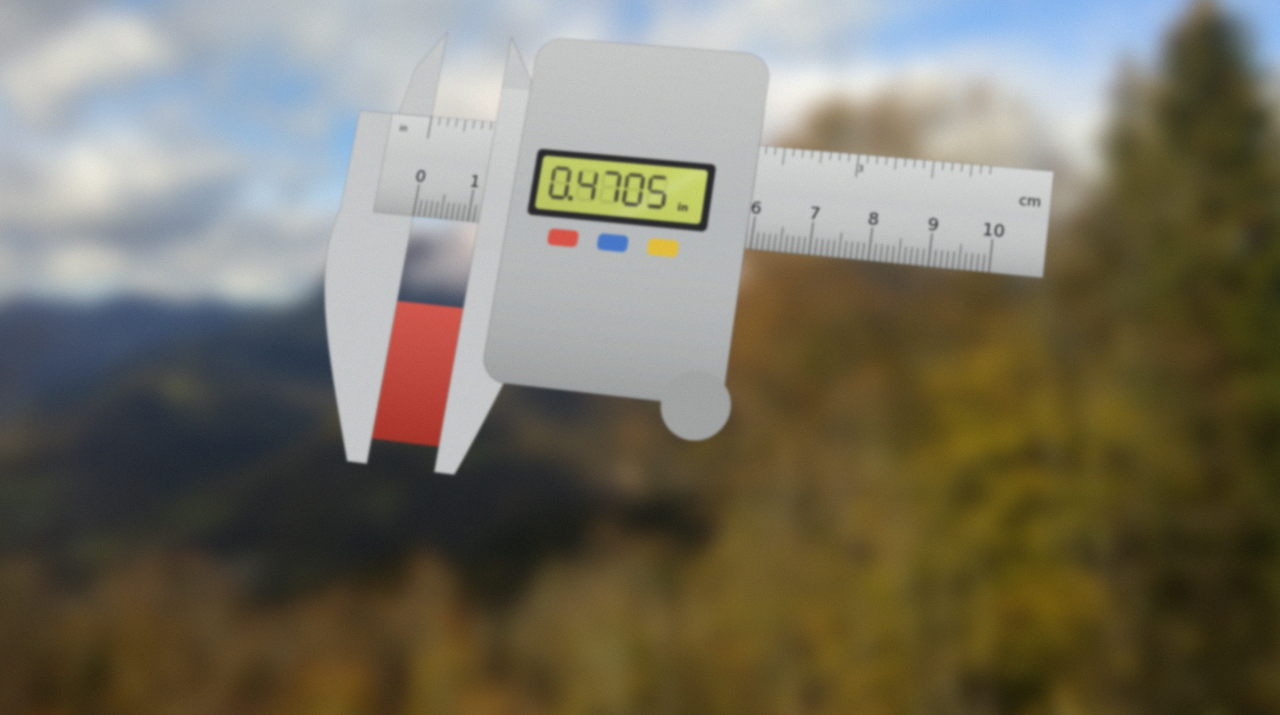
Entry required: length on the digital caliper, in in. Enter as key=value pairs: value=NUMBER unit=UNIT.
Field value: value=0.4705 unit=in
